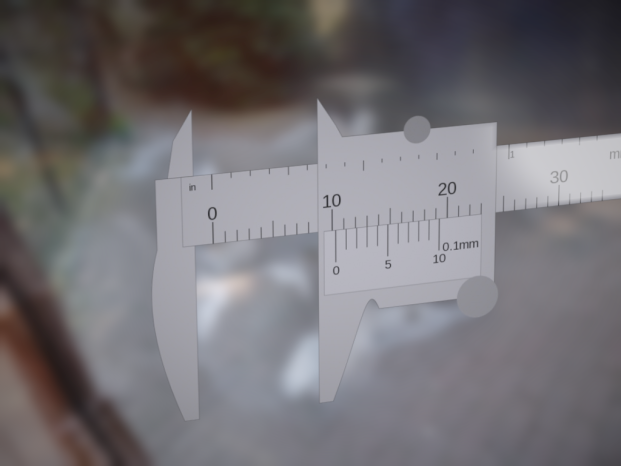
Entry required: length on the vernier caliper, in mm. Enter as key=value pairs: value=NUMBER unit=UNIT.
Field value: value=10.3 unit=mm
